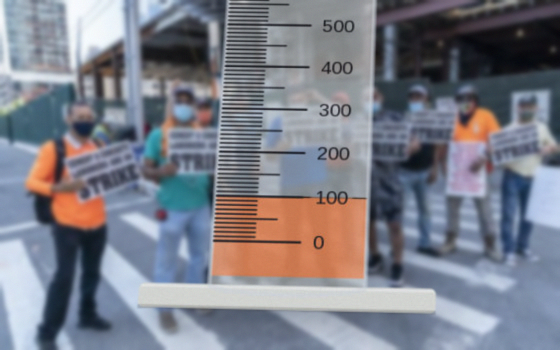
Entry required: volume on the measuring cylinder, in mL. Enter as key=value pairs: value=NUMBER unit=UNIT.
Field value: value=100 unit=mL
